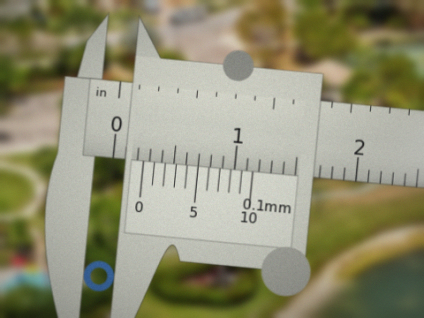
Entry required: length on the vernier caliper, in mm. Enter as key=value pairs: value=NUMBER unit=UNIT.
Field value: value=2.5 unit=mm
